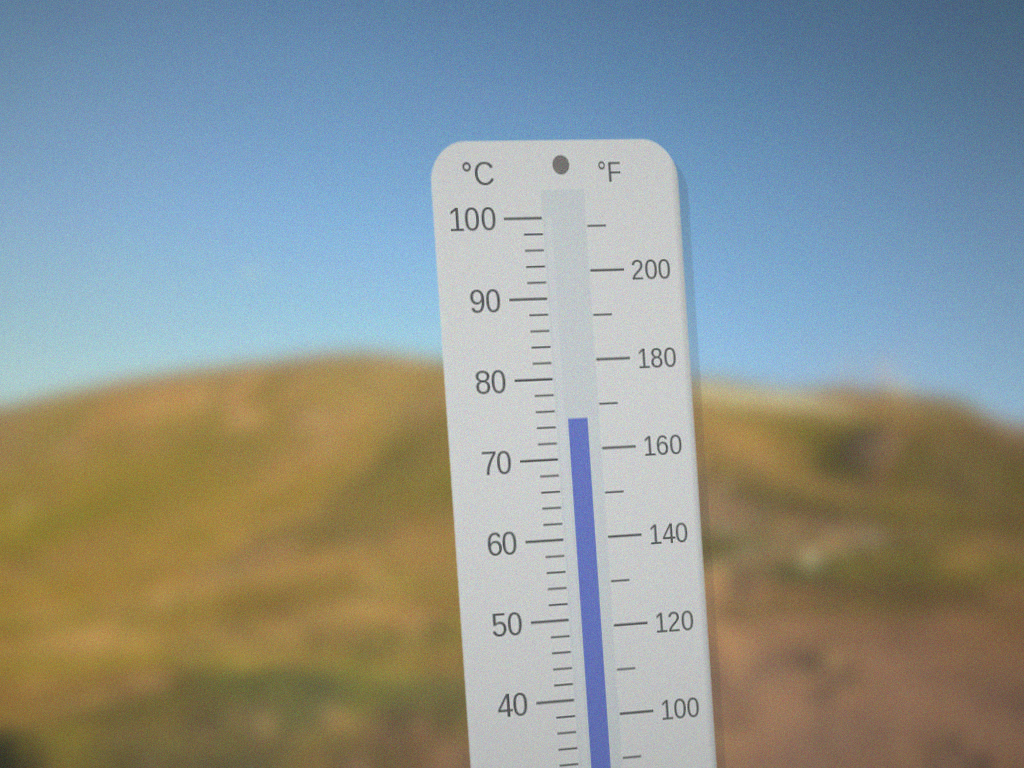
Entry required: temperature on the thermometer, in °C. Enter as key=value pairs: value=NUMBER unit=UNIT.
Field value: value=75 unit=°C
